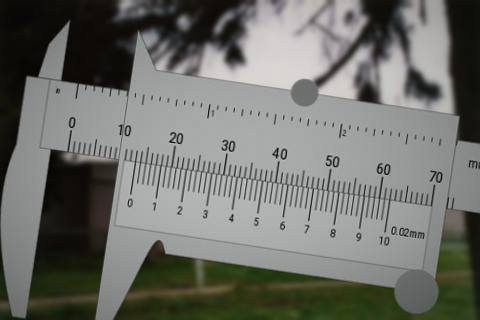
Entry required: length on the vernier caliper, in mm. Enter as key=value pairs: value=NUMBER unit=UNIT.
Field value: value=13.0 unit=mm
